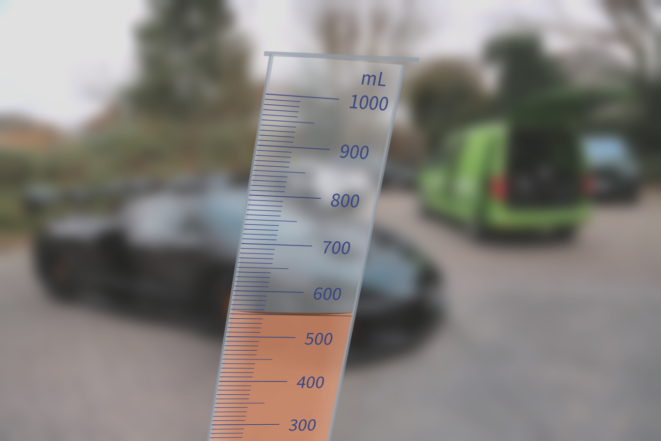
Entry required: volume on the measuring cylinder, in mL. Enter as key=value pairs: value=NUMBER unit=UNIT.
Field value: value=550 unit=mL
